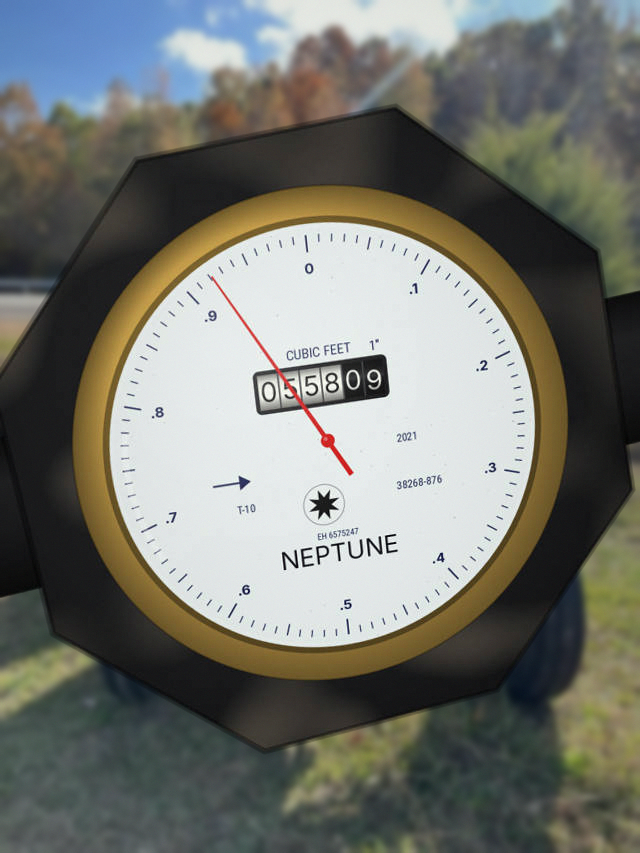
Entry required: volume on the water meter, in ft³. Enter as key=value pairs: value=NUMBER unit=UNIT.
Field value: value=55808.92 unit=ft³
